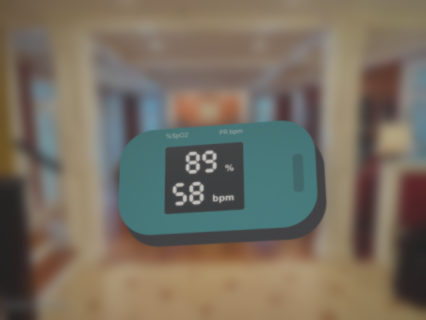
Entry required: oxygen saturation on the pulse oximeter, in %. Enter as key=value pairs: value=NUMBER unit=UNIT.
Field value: value=89 unit=%
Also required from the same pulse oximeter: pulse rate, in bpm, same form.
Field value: value=58 unit=bpm
